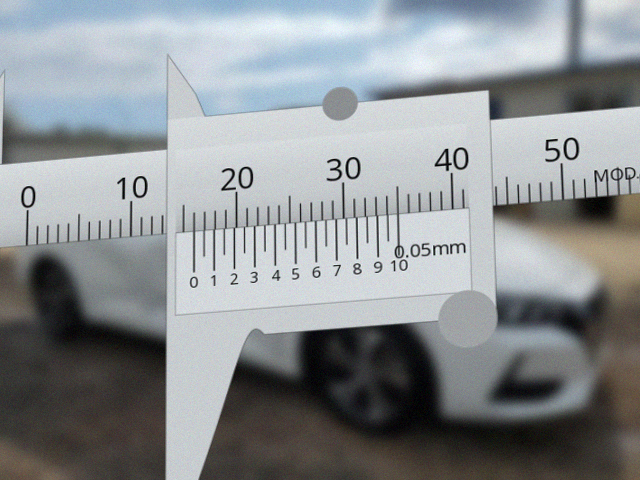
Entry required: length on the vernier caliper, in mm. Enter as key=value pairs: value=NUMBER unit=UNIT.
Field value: value=16.0 unit=mm
